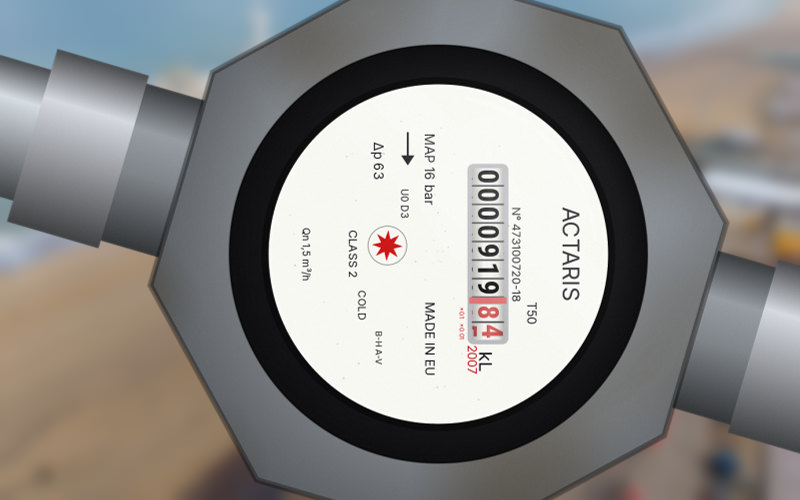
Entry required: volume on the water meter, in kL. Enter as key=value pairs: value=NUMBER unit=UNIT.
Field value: value=919.84 unit=kL
